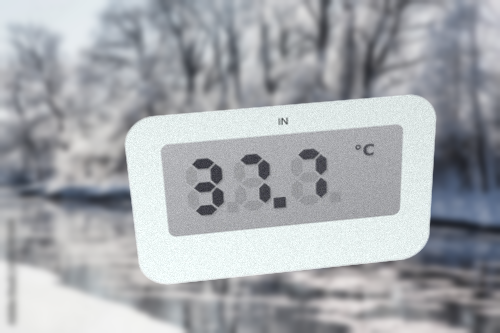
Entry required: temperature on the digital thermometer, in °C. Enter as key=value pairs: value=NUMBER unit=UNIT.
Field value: value=37.7 unit=°C
